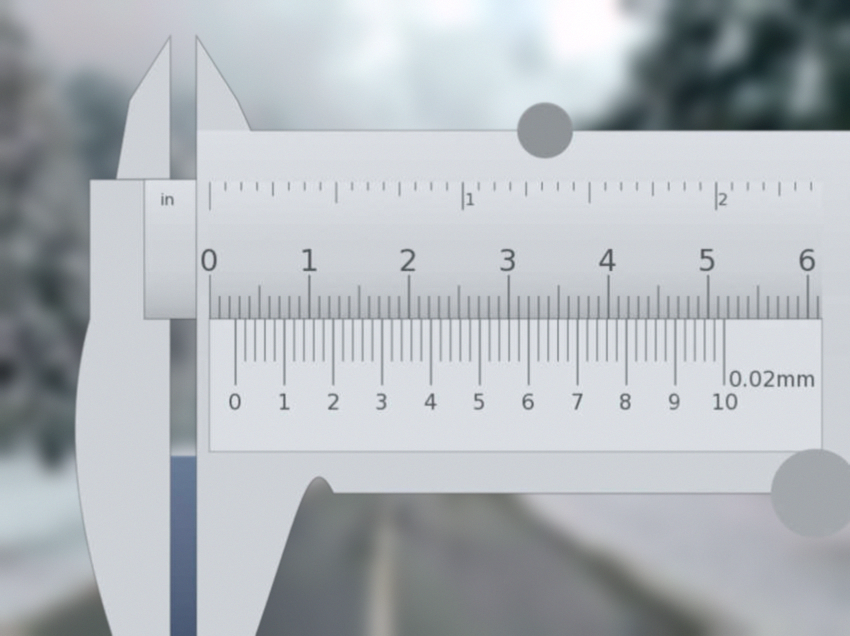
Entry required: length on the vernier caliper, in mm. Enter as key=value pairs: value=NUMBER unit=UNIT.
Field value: value=2.6 unit=mm
